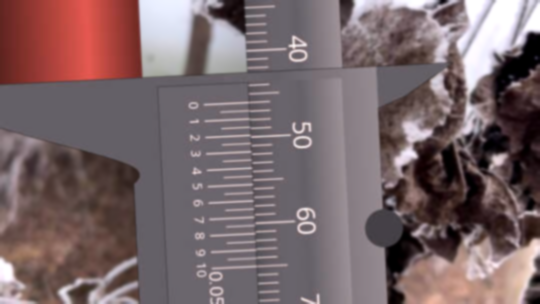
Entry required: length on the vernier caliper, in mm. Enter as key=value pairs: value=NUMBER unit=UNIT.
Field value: value=46.0 unit=mm
